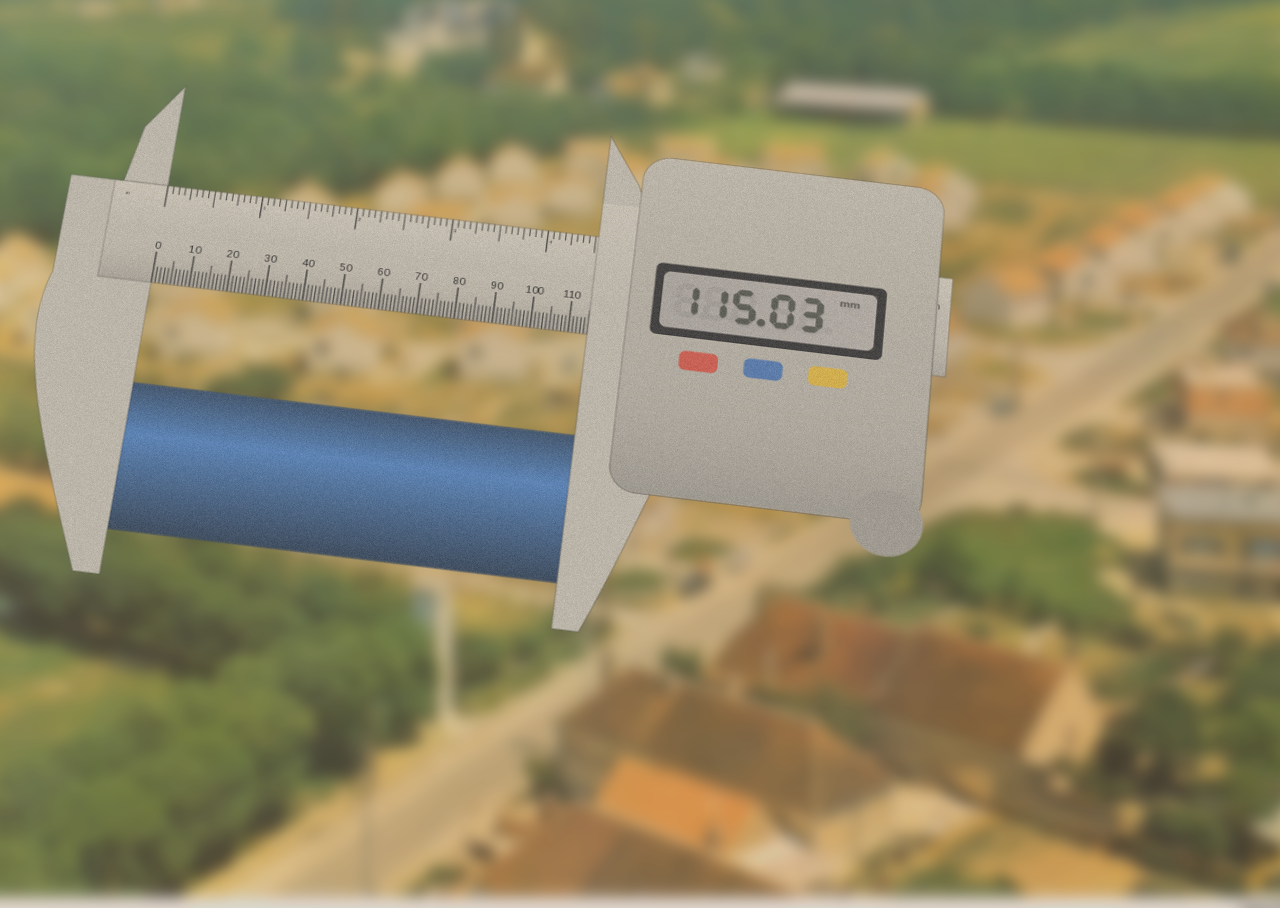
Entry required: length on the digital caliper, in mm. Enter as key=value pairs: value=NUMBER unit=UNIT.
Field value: value=115.03 unit=mm
